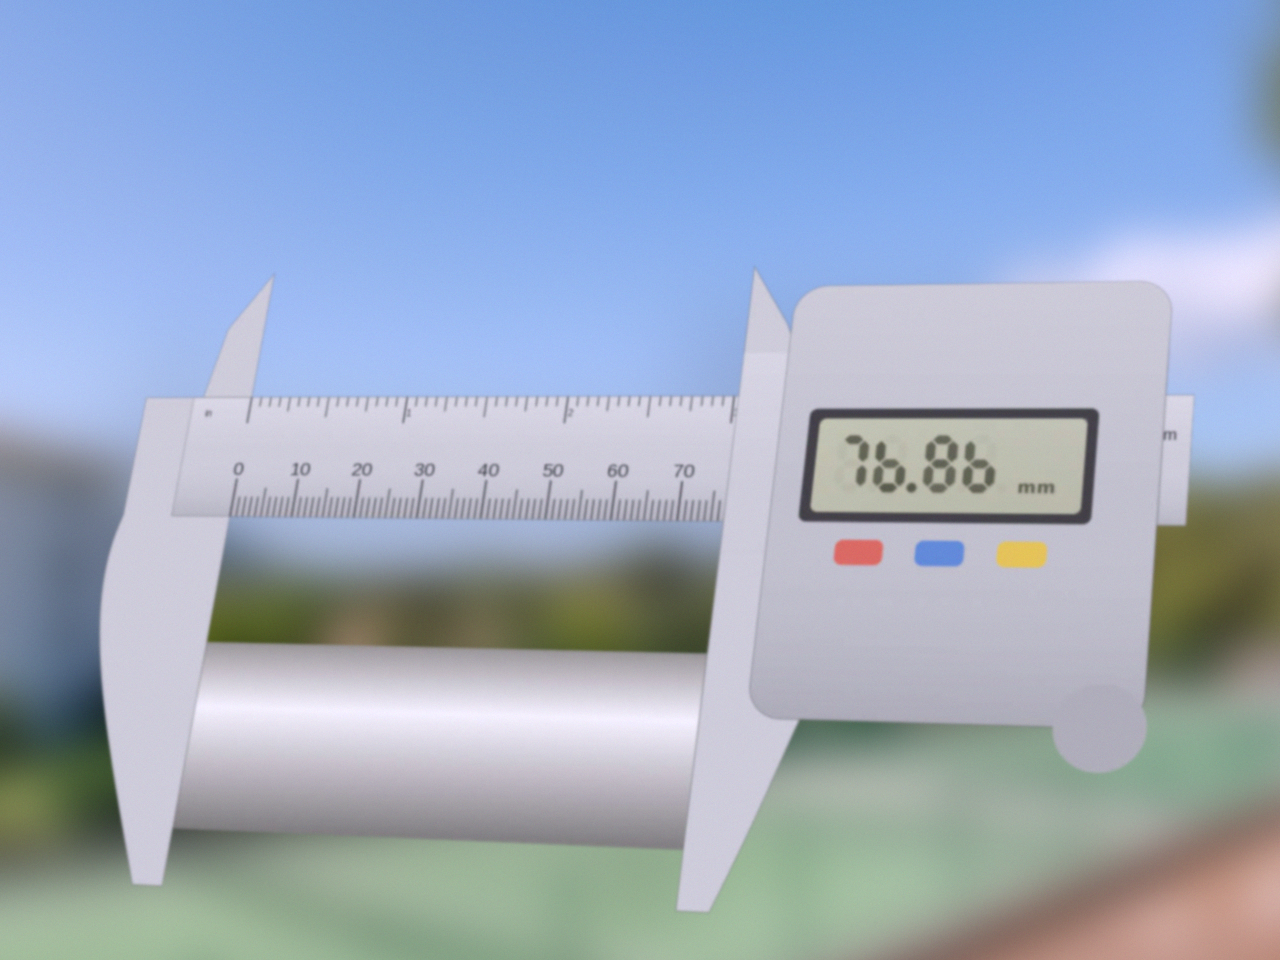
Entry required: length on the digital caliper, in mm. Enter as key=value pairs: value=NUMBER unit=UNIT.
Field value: value=76.86 unit=mm
